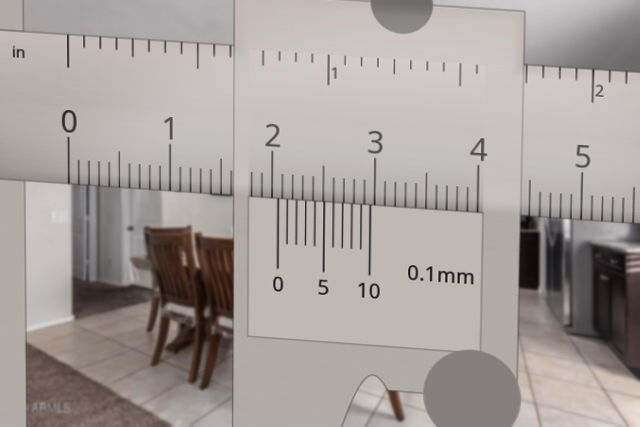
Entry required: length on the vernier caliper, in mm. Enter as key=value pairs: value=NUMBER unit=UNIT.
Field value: value=20.6 unit=mm
